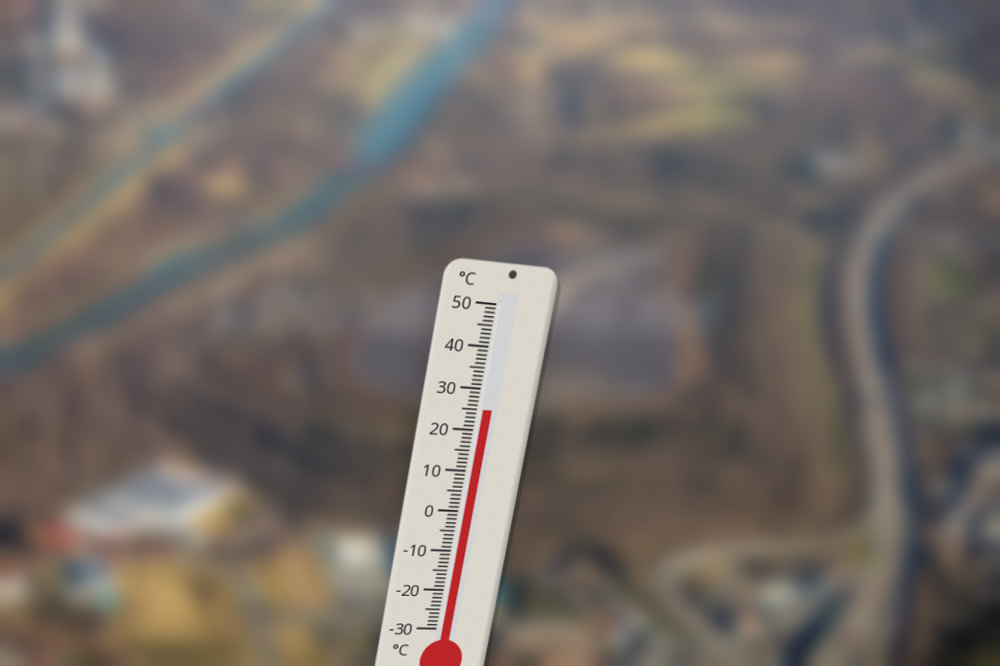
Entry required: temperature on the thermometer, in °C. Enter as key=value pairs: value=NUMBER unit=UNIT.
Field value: value=25 unit=°C
